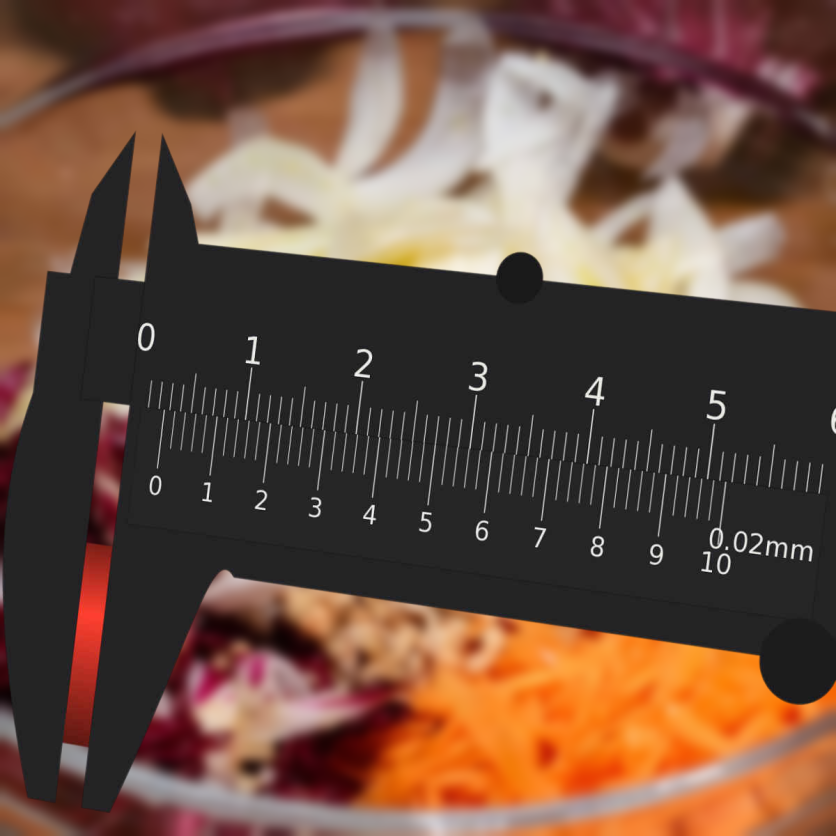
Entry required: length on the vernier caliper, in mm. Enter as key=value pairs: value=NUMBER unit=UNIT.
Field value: value=2.5 unit=mm
